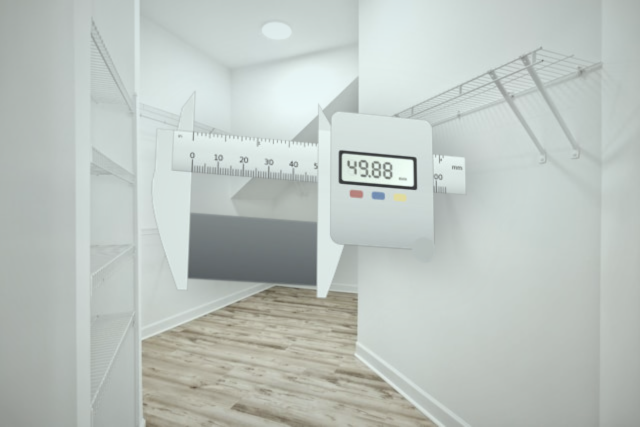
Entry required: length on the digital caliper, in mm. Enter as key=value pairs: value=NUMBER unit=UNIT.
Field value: value=49.88 unit=mm
